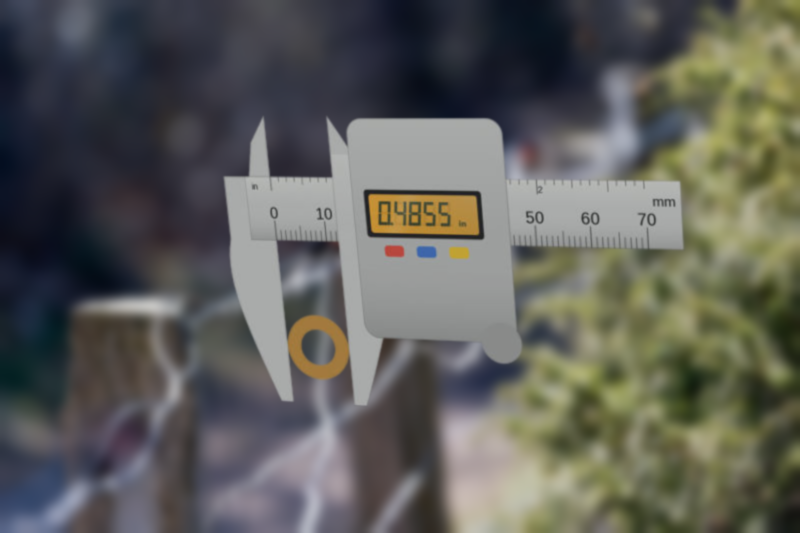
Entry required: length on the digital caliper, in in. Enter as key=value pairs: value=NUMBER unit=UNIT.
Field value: value=0.4855 unit=in
